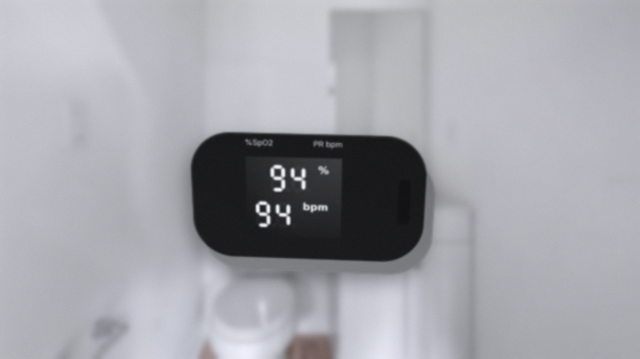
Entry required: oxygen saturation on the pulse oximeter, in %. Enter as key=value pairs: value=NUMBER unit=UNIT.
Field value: value=94 unit=%
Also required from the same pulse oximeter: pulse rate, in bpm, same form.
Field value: value=94 unit=bpm
